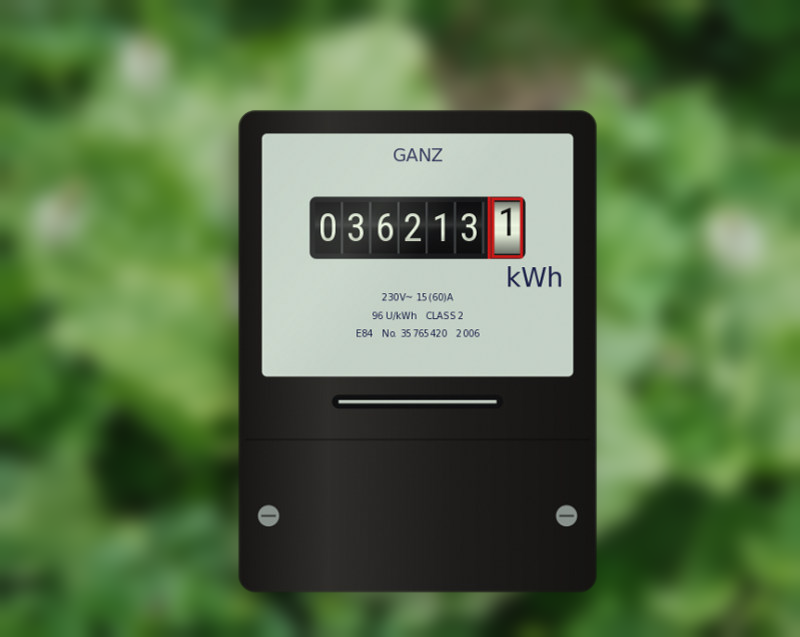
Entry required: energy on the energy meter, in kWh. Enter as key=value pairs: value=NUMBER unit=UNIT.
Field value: value=36213.1 unit=kWh
